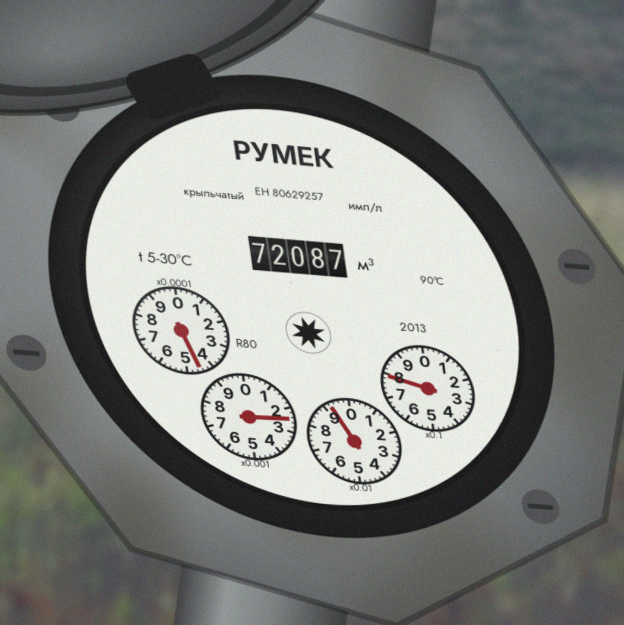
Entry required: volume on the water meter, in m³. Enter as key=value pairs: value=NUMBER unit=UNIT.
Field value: value=72087.7924 unit=m³
